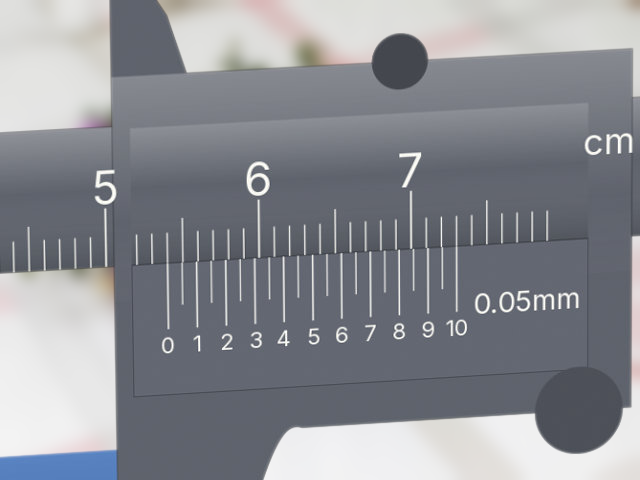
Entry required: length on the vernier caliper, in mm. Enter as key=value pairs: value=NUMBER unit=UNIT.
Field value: value=54.0 unit=mm
